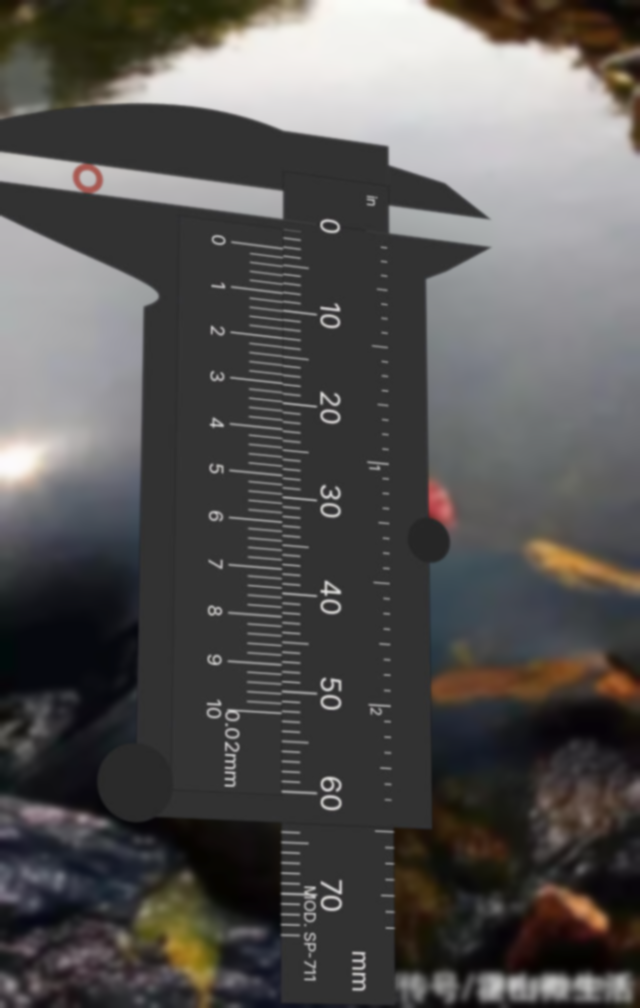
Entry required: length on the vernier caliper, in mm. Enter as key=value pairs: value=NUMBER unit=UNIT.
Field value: value=3.2 unit=mm
